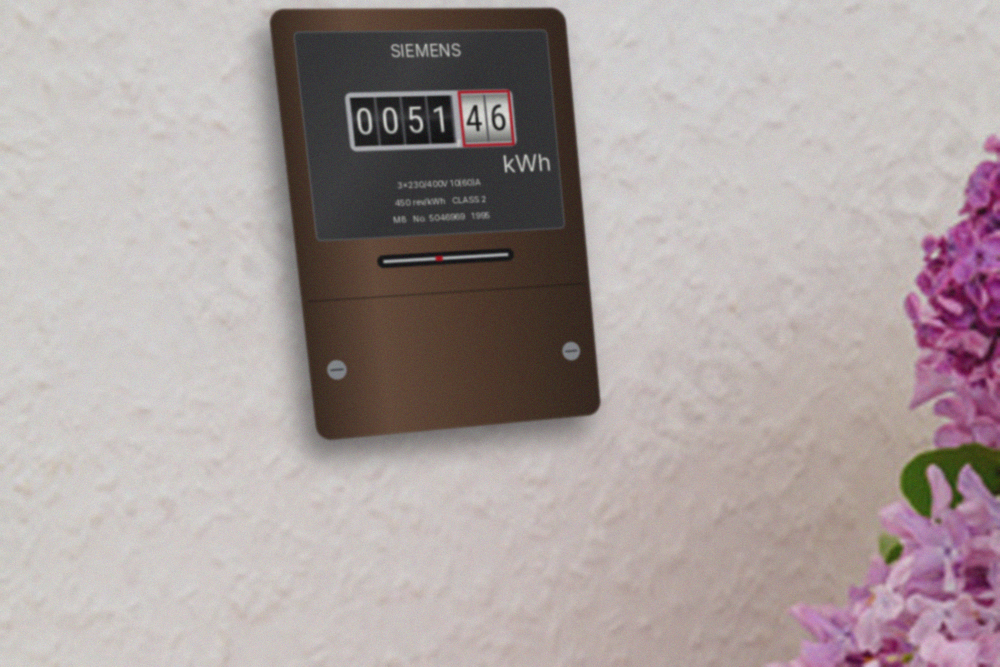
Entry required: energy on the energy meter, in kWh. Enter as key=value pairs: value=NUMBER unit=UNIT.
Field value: value=51.46 unit=kWh
